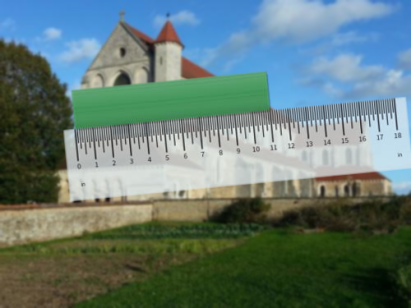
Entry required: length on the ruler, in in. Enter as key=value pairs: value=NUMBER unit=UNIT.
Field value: value=11 unit=in
